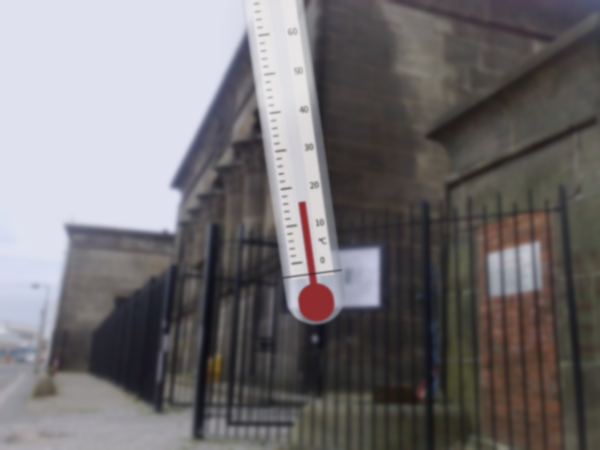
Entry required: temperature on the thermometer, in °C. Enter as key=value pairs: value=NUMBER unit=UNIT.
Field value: value=16 unit=°C
